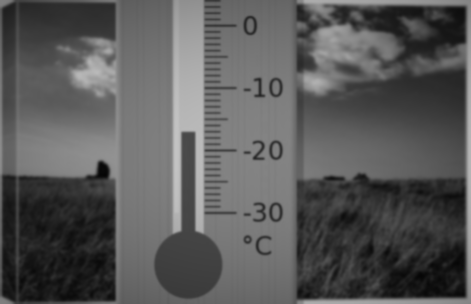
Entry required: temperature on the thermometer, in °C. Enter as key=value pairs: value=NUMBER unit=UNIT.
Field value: value=-17 unit=°C
